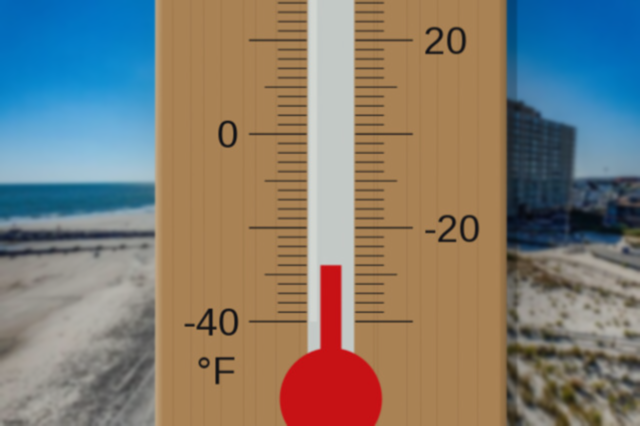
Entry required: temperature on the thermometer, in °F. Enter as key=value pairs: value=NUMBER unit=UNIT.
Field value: value=-28 unit=°F
